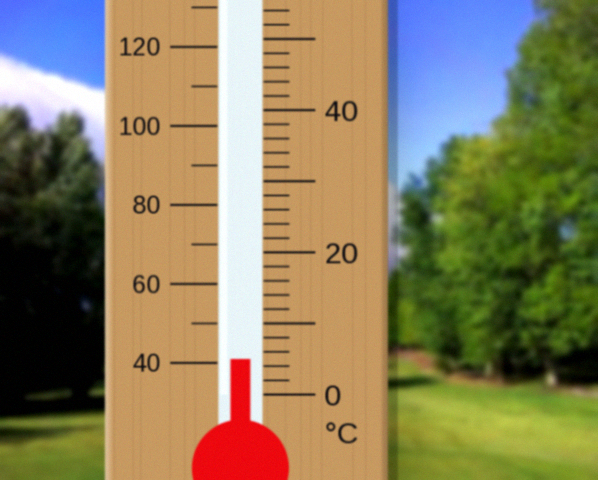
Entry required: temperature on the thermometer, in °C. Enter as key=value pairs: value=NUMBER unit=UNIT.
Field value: value=5 unit=°C
